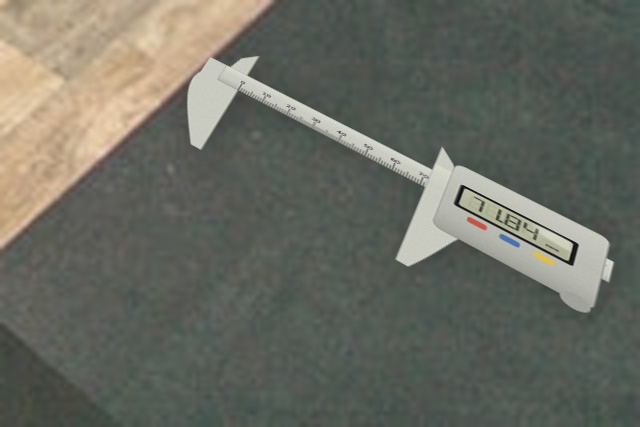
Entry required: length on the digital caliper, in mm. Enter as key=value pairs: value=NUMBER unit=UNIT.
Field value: value=71.84 unit=mm
